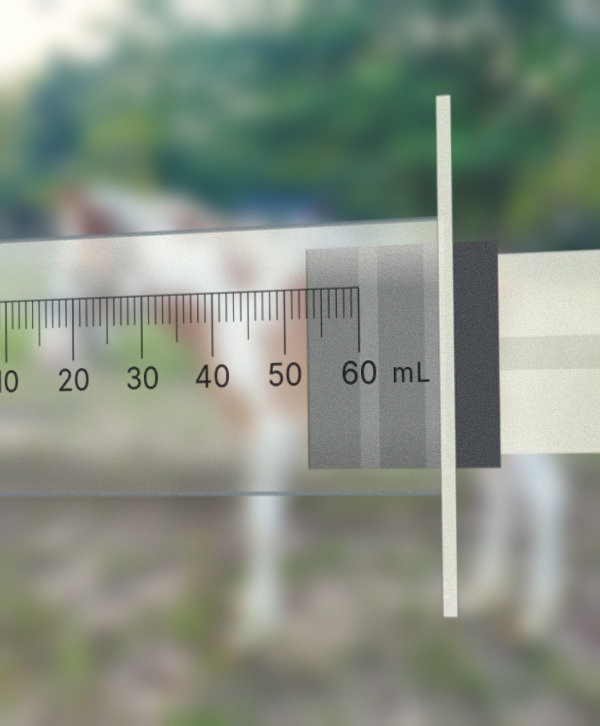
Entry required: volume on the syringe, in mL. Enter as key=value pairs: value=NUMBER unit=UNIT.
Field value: value=53 unit=mL
